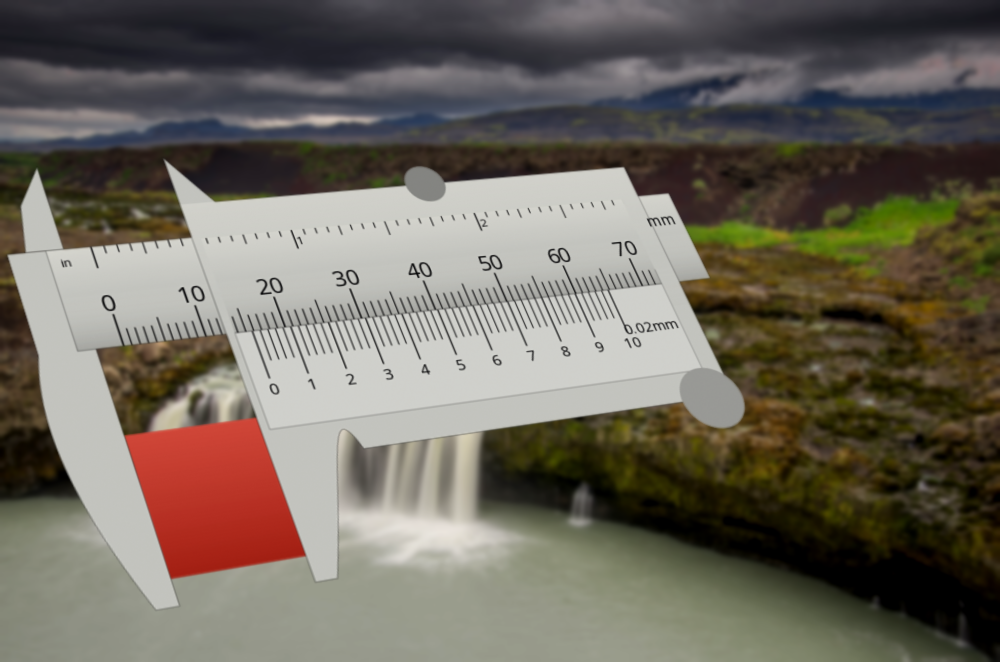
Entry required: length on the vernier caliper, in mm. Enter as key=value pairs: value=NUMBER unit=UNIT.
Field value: value=15.8 unit=mm
